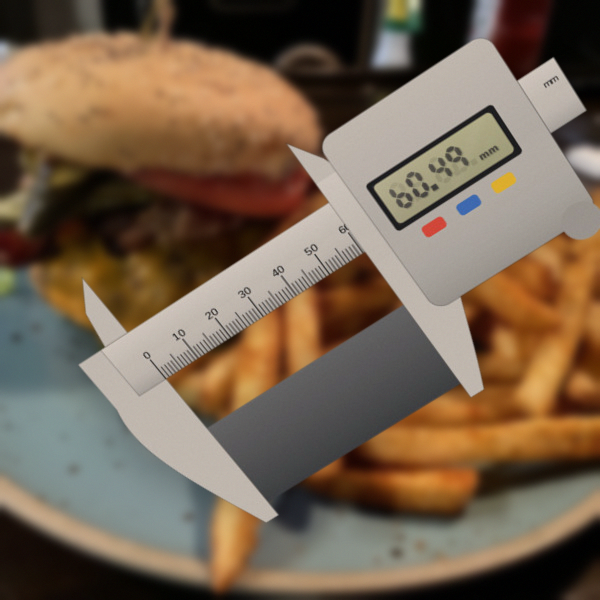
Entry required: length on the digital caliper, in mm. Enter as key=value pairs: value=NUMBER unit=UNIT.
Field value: value=60.49 unit=mm
